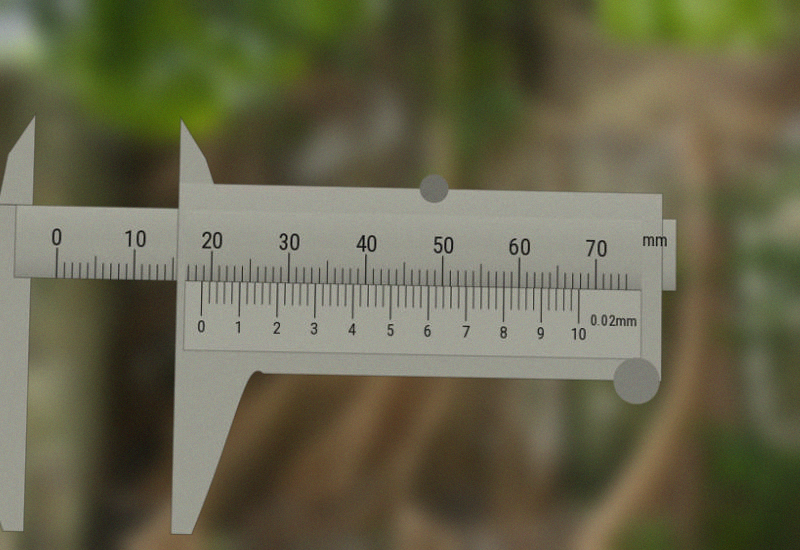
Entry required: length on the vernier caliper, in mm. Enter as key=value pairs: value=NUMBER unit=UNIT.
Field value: value=18.8 unit=mm
